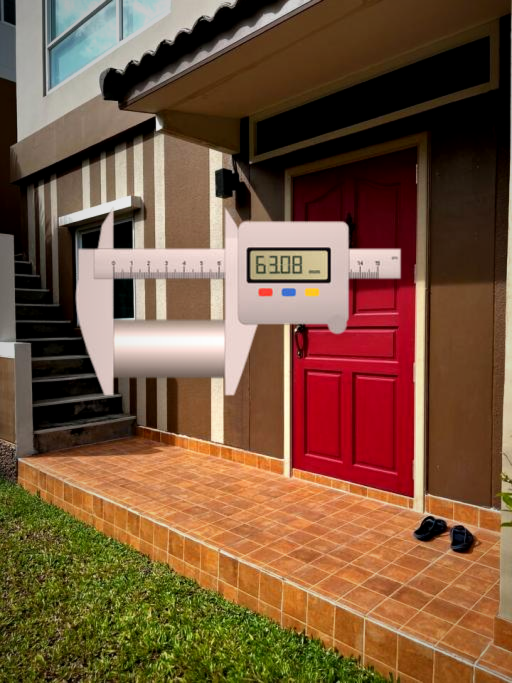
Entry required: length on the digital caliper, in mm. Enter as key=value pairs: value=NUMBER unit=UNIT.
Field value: value=63.08 unit=mm
